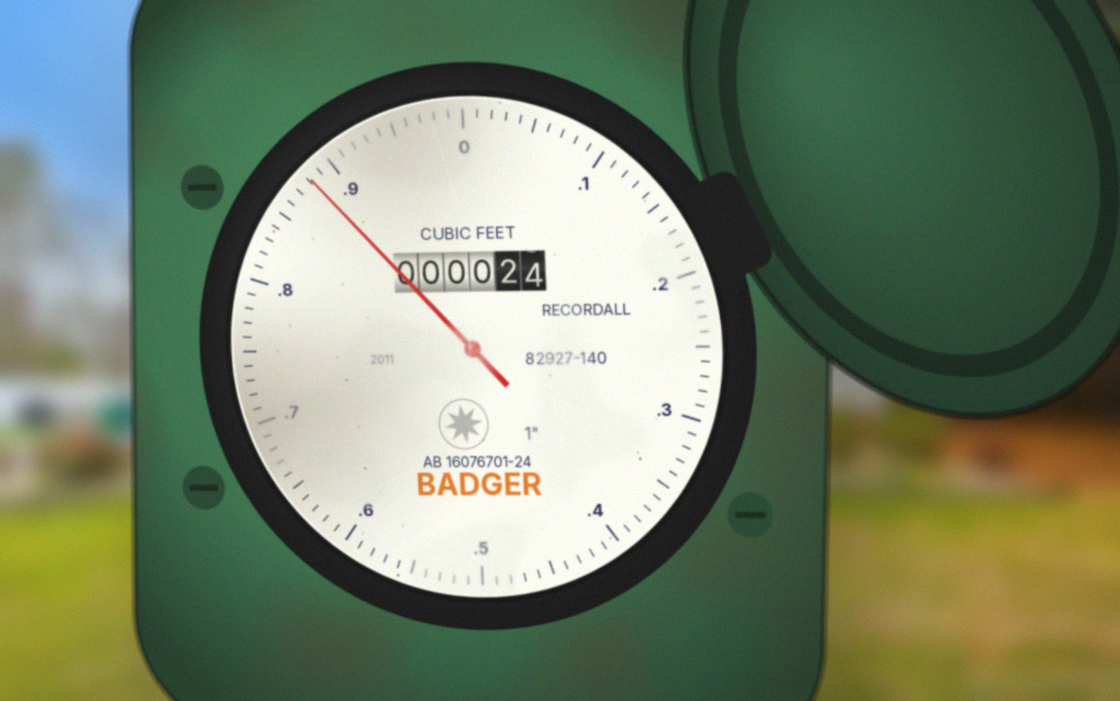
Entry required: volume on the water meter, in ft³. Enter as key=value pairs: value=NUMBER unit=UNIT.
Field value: value=23.88 unit=ft³
